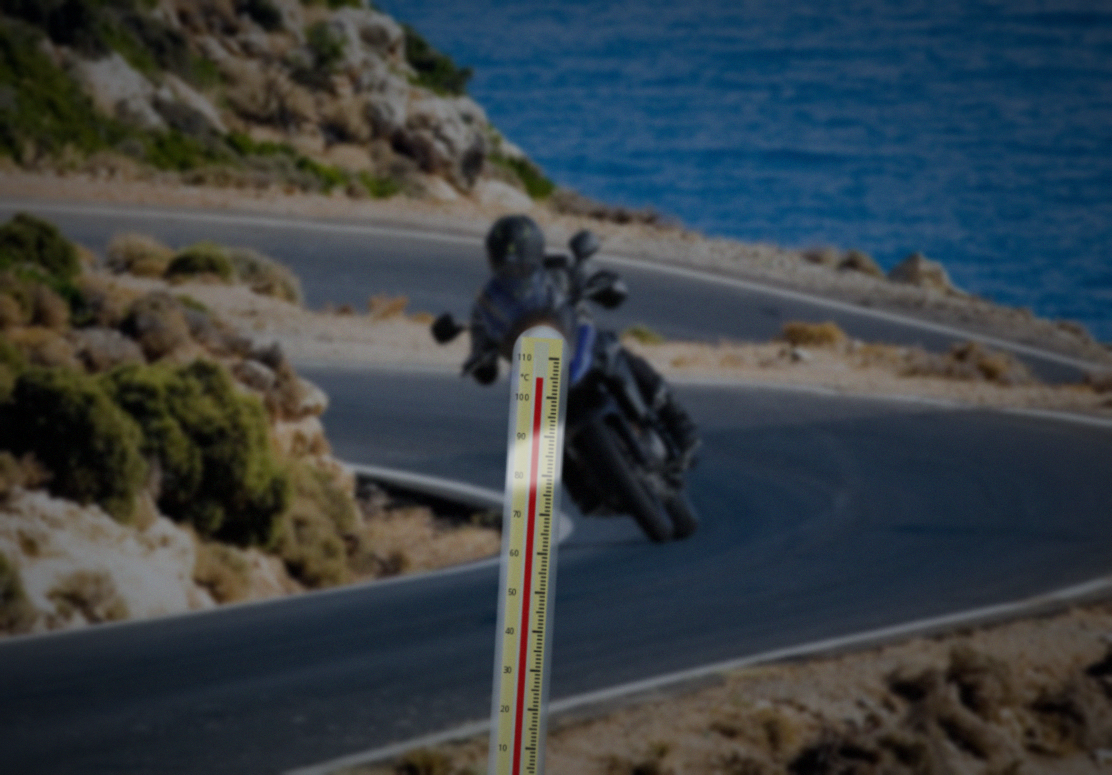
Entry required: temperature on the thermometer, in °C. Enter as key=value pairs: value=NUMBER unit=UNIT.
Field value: value=105 unit=°C
